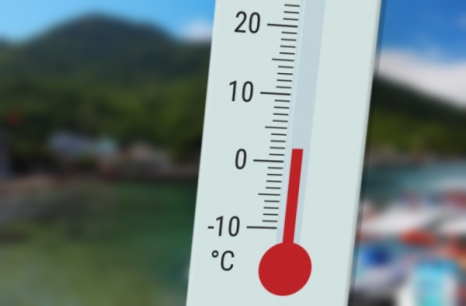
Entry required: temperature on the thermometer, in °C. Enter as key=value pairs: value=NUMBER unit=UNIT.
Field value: value=2 unit=°C
